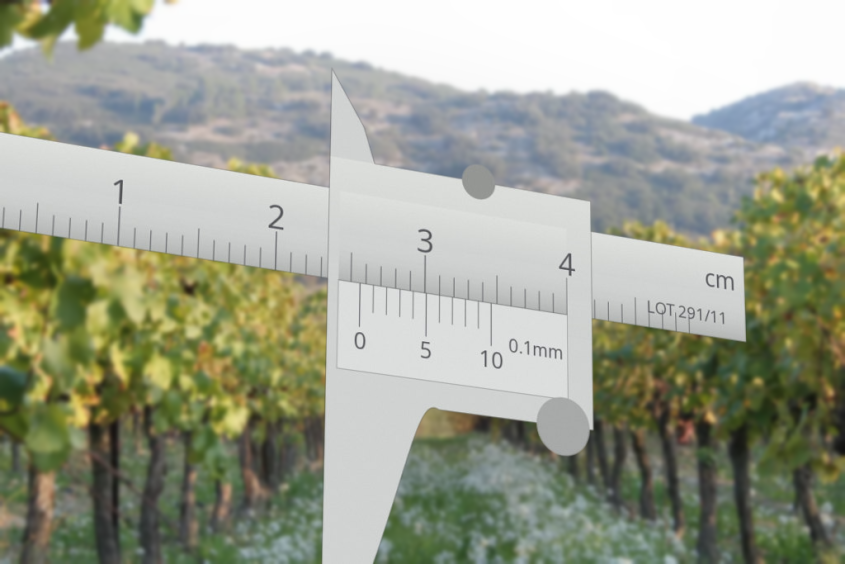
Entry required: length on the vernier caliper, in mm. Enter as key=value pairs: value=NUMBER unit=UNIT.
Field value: value=25.6 unit=mm
